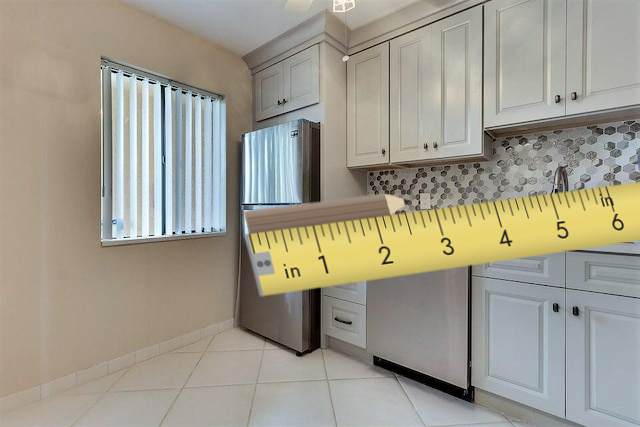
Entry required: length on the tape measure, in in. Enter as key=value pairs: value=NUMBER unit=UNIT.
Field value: value=2.625 unit=in
